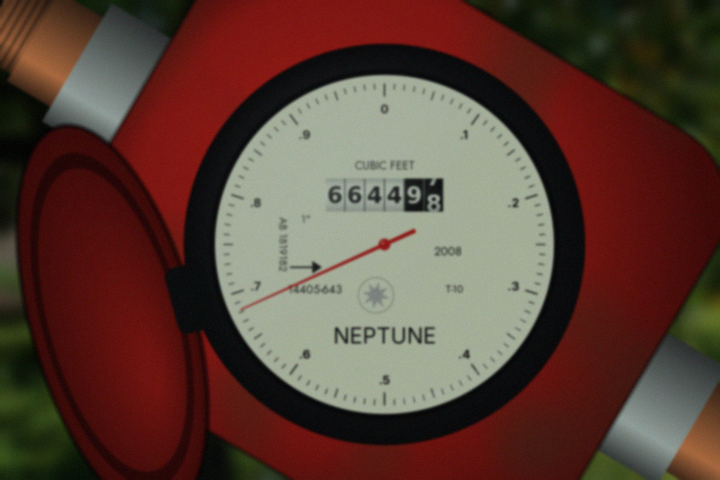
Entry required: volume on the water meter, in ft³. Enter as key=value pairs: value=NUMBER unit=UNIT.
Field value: value=664497.68 unit=ft³
